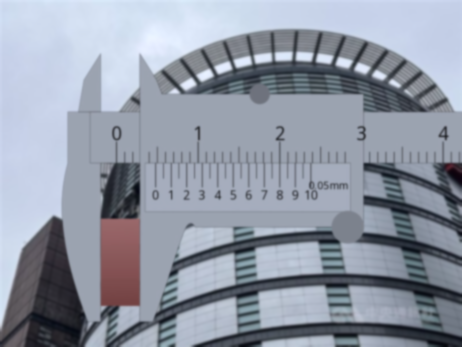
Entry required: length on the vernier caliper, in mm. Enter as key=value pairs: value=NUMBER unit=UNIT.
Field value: value=4.8 unit=mm
